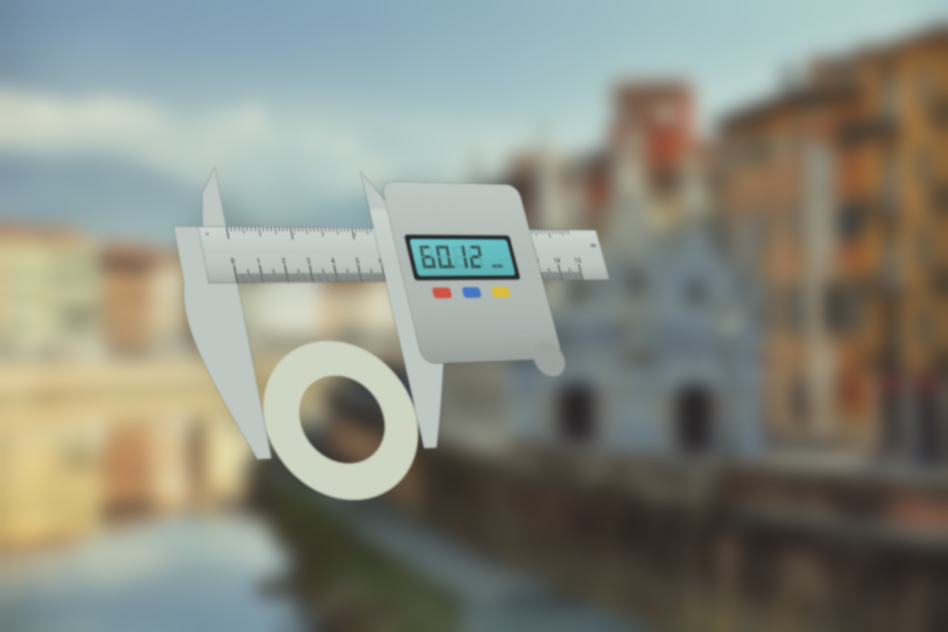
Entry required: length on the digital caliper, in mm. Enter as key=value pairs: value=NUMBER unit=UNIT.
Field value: value=60.12 unit=mm
